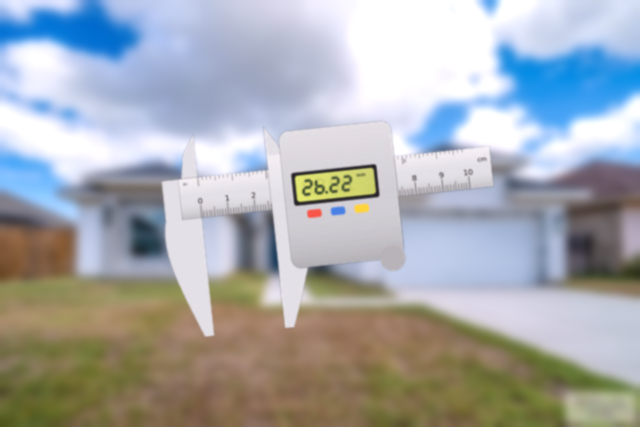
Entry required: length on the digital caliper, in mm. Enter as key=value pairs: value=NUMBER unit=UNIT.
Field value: value=26.22 unit=mm
